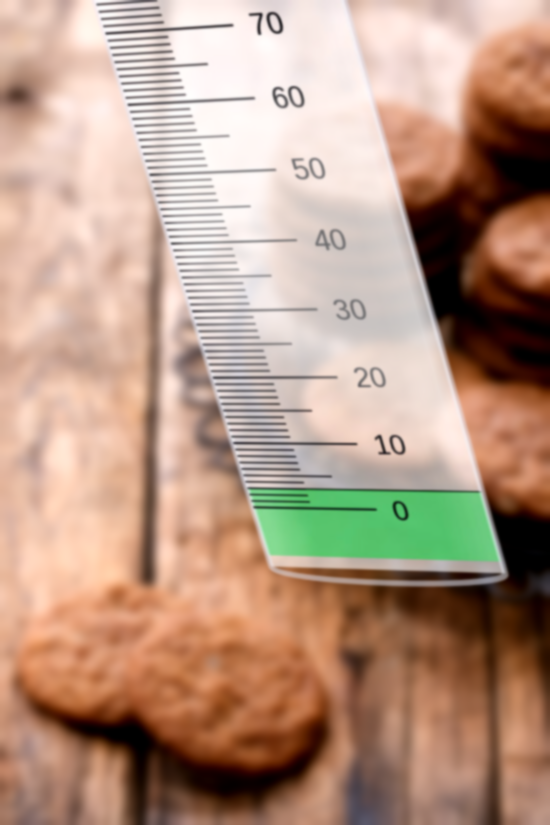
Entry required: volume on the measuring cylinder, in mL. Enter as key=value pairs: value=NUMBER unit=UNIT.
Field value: value=3 unit=mL
